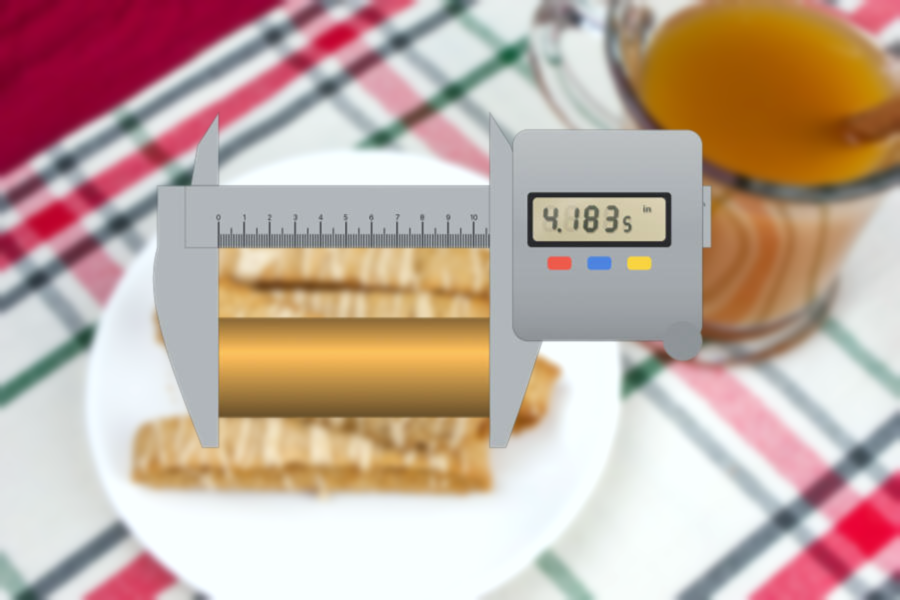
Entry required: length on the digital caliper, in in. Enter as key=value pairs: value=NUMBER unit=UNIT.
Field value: value=4.1835 unit=in
